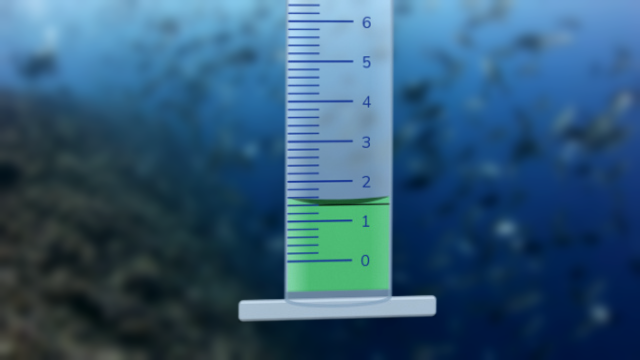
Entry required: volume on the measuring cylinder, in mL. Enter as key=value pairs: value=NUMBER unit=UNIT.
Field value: value=1.4 unit=mL
